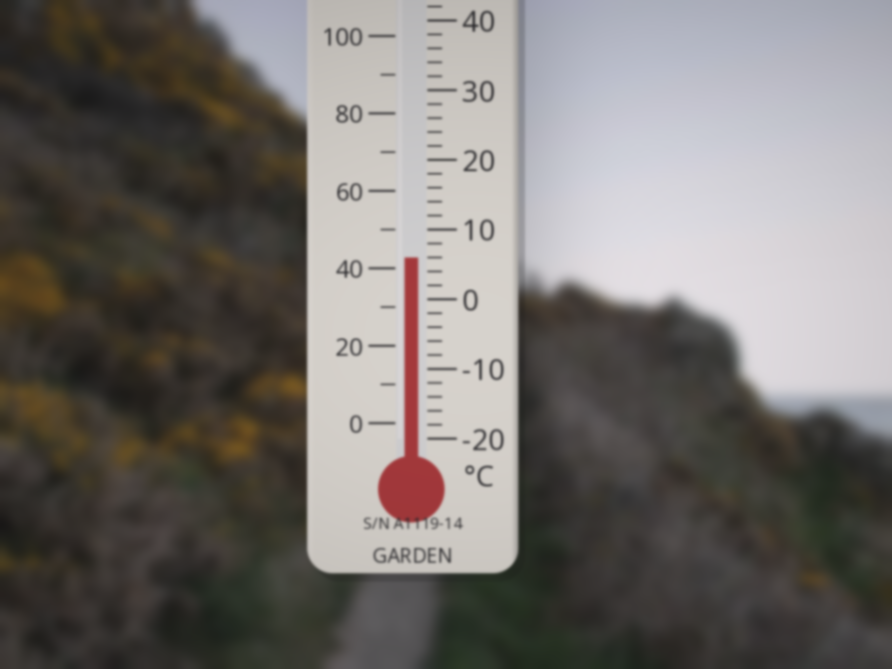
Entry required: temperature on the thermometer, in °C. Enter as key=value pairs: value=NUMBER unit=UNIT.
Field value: value=6 unit=°C
